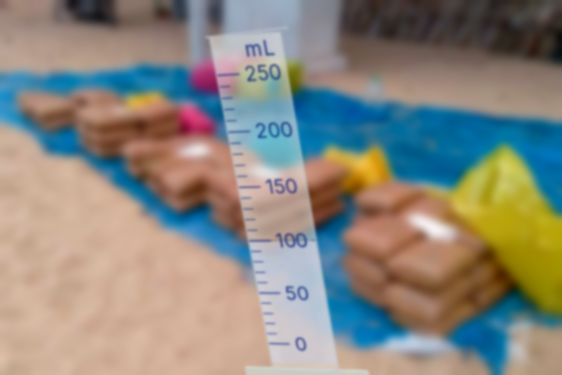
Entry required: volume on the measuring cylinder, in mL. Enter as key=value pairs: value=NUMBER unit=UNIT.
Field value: value=100 unit=mL
